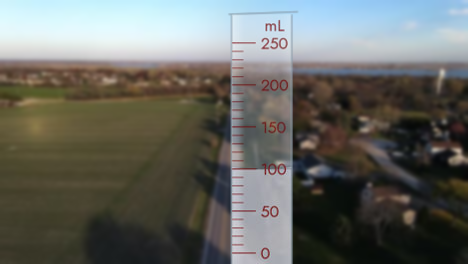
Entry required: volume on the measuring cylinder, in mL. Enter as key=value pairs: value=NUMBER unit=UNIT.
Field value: value=100 unit=mL
